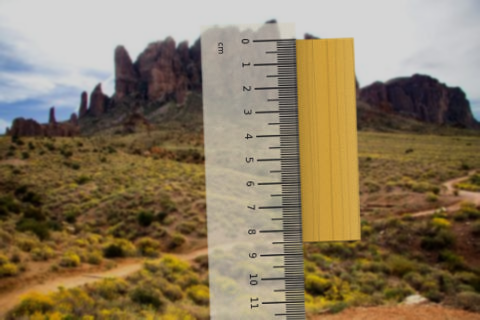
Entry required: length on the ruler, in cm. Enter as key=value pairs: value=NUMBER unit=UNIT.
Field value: value=8.5 unit=cm
